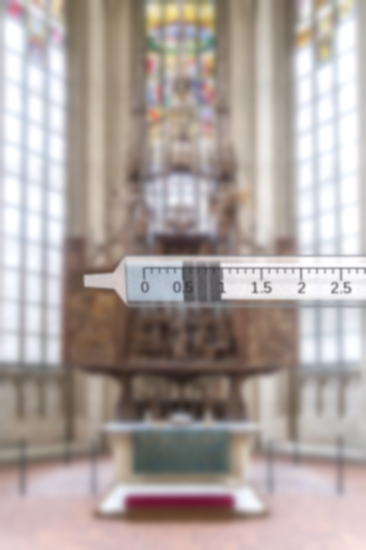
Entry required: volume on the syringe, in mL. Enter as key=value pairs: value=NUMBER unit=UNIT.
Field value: value=0.5 unit=mL
